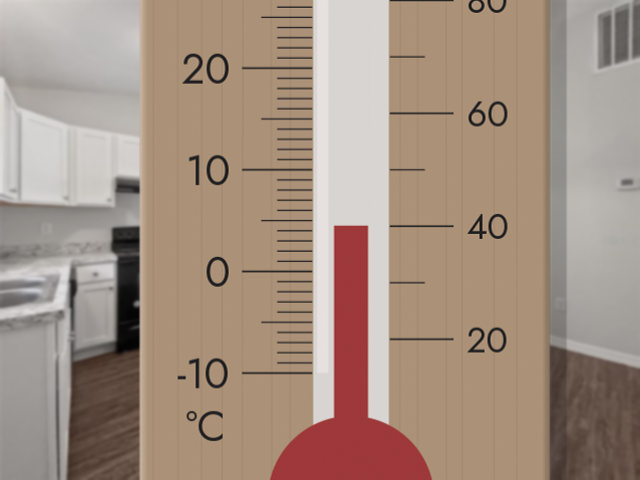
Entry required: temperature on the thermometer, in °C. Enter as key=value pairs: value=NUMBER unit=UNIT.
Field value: value=4.5 unit=°C
